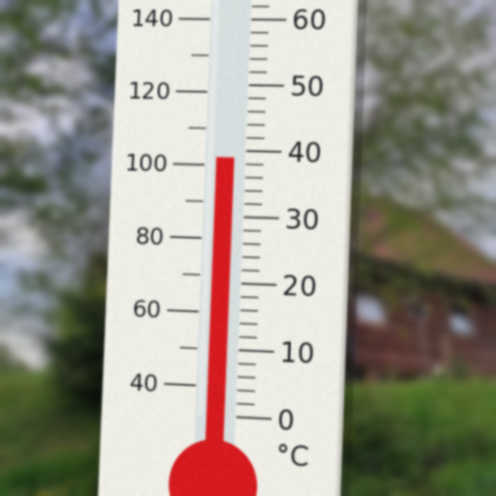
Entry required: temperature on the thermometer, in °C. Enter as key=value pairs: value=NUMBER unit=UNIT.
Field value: value=39 unit=°C
